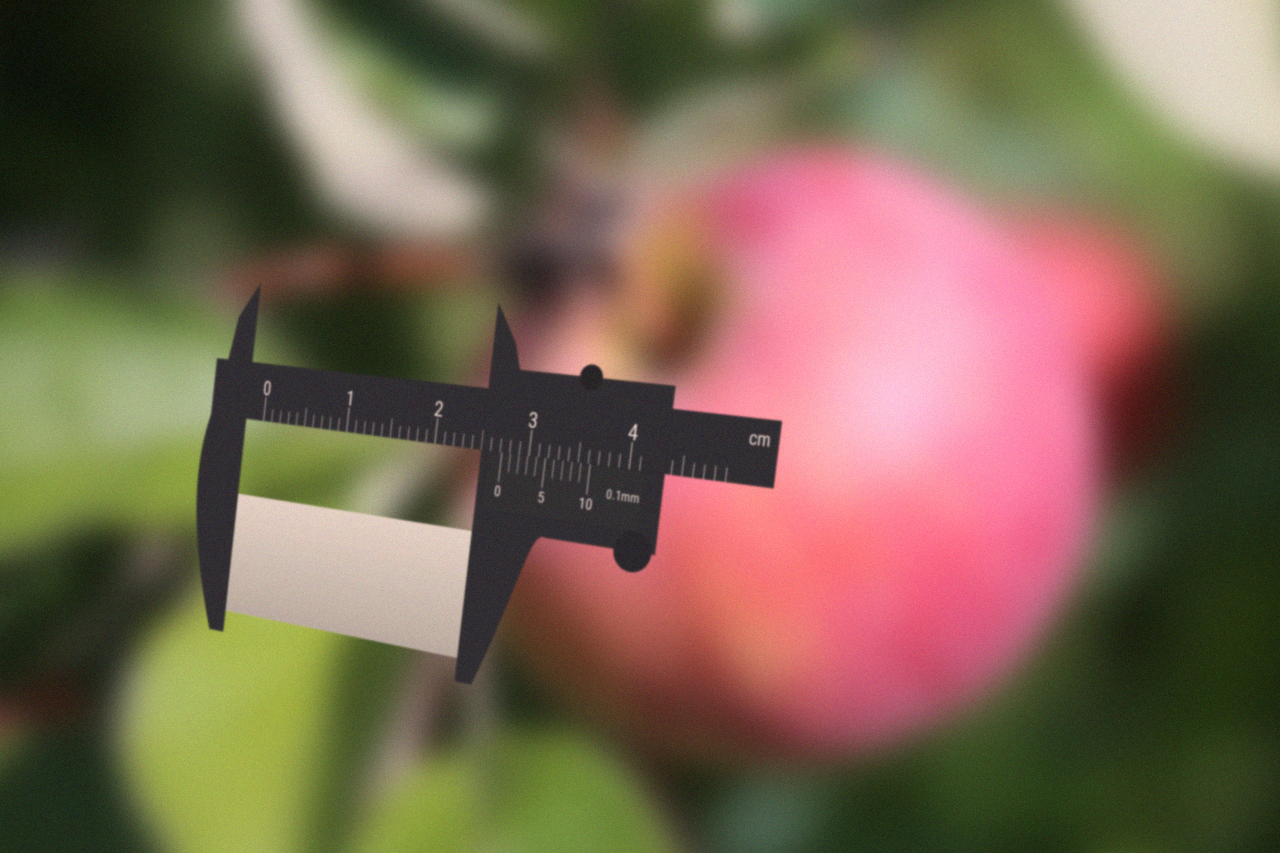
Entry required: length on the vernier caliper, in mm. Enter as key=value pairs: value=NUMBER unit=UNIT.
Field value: value=27.2 unit=mm
